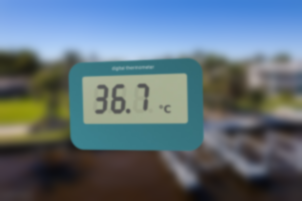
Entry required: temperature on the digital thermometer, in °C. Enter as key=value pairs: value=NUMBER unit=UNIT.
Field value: value=36.7 unit=°C
